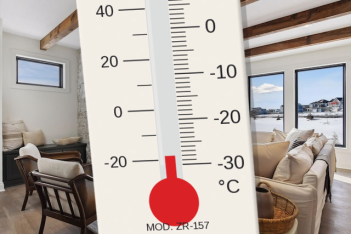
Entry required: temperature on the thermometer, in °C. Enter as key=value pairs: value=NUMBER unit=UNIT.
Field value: value=-28 unit=°C
